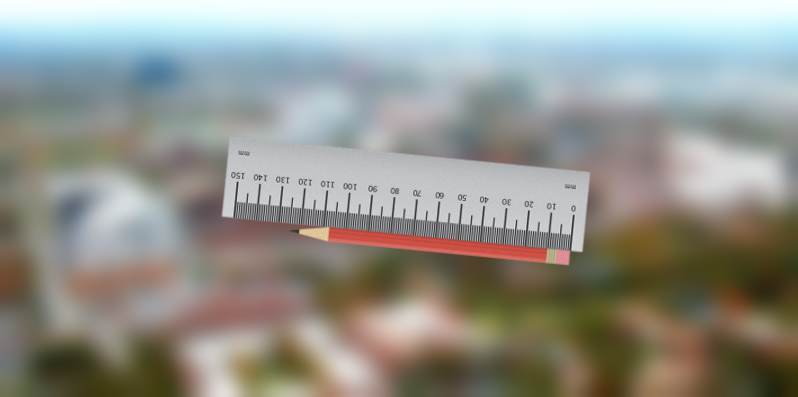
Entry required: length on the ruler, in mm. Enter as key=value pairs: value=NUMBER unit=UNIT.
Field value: value=125 unit=mm
